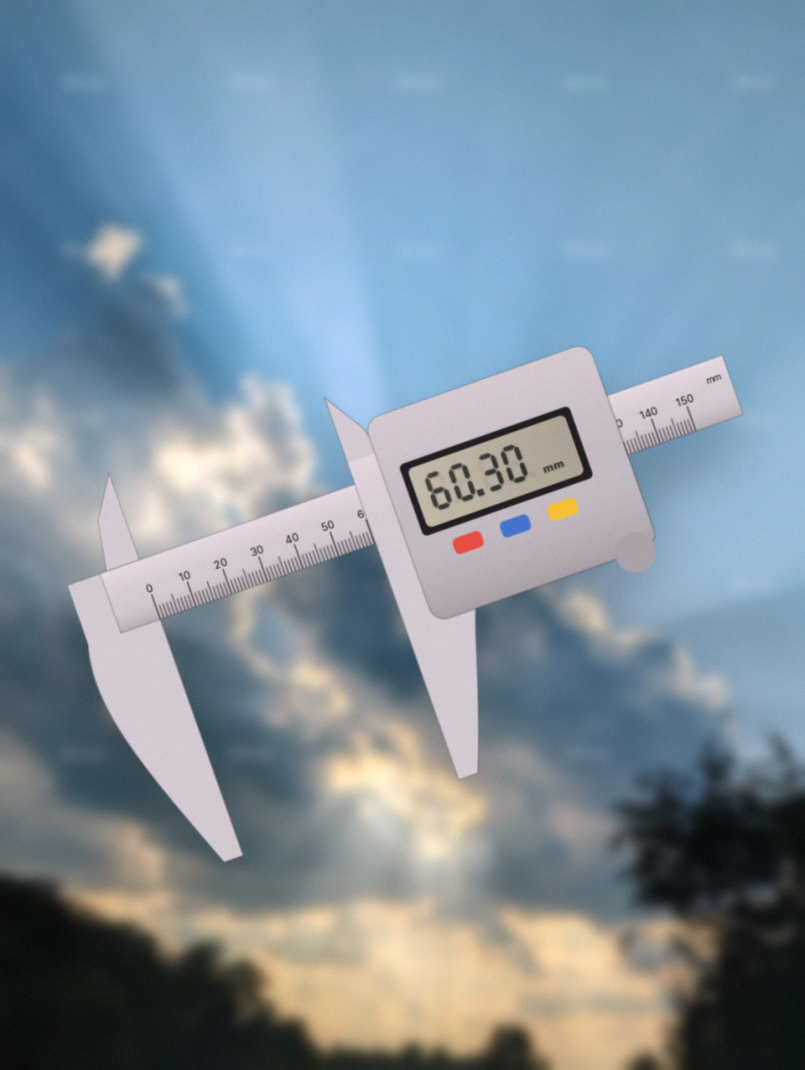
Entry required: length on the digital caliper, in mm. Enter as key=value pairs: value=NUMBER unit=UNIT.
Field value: value=60.30 unit=mm
